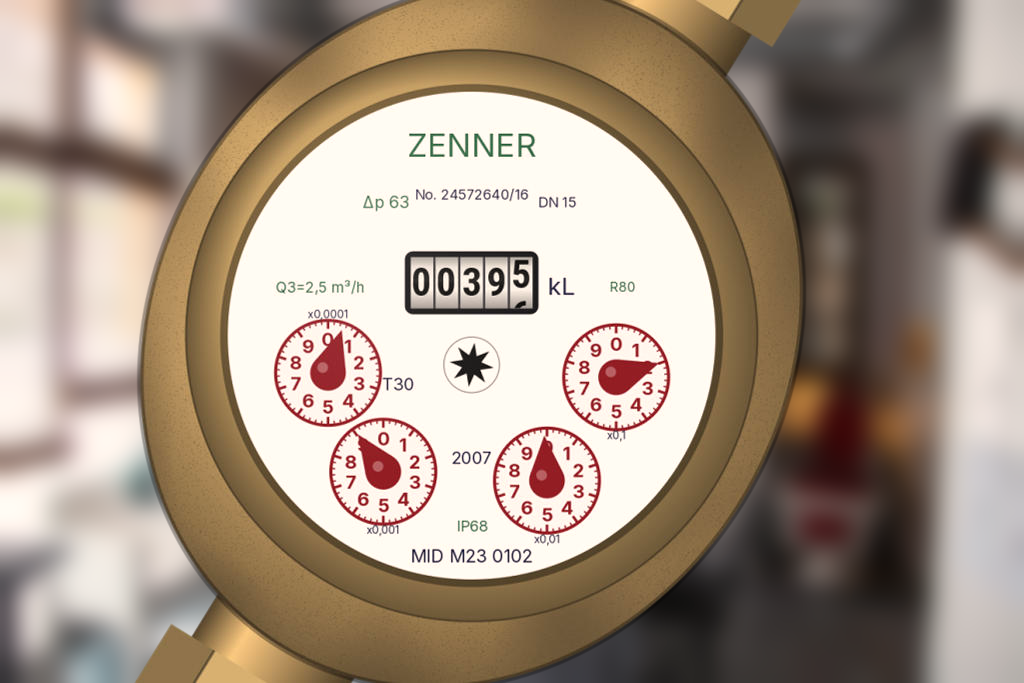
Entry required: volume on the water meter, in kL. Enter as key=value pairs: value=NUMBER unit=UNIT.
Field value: value=395.1990 unit=kL
